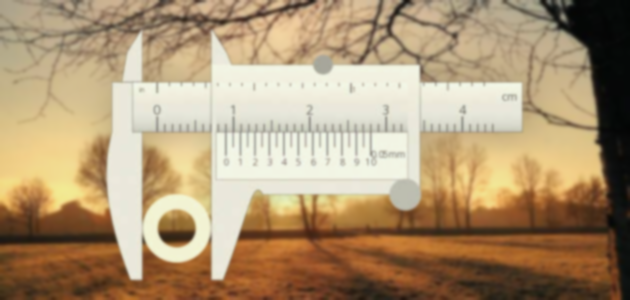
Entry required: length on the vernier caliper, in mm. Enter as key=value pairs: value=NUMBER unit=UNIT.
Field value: value=9.0 unit=mm
